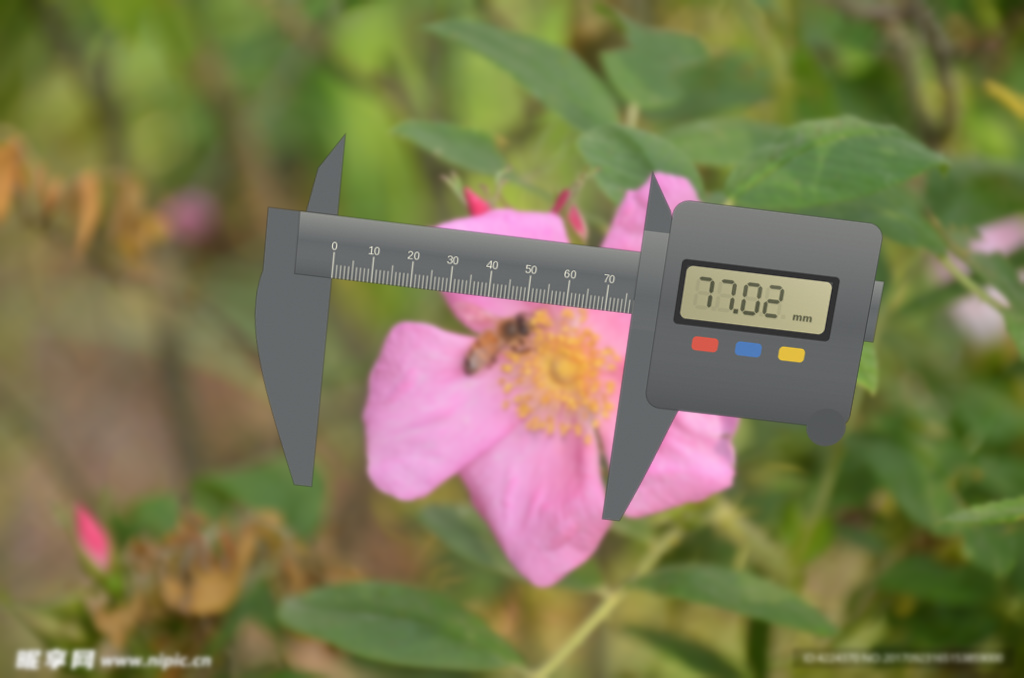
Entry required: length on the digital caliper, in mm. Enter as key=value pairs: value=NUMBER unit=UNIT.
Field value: value=77.02 unit=mm
